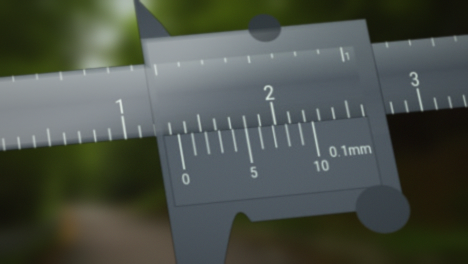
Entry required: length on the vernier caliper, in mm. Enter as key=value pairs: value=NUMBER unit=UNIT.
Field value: value=13.5 unit=mm
